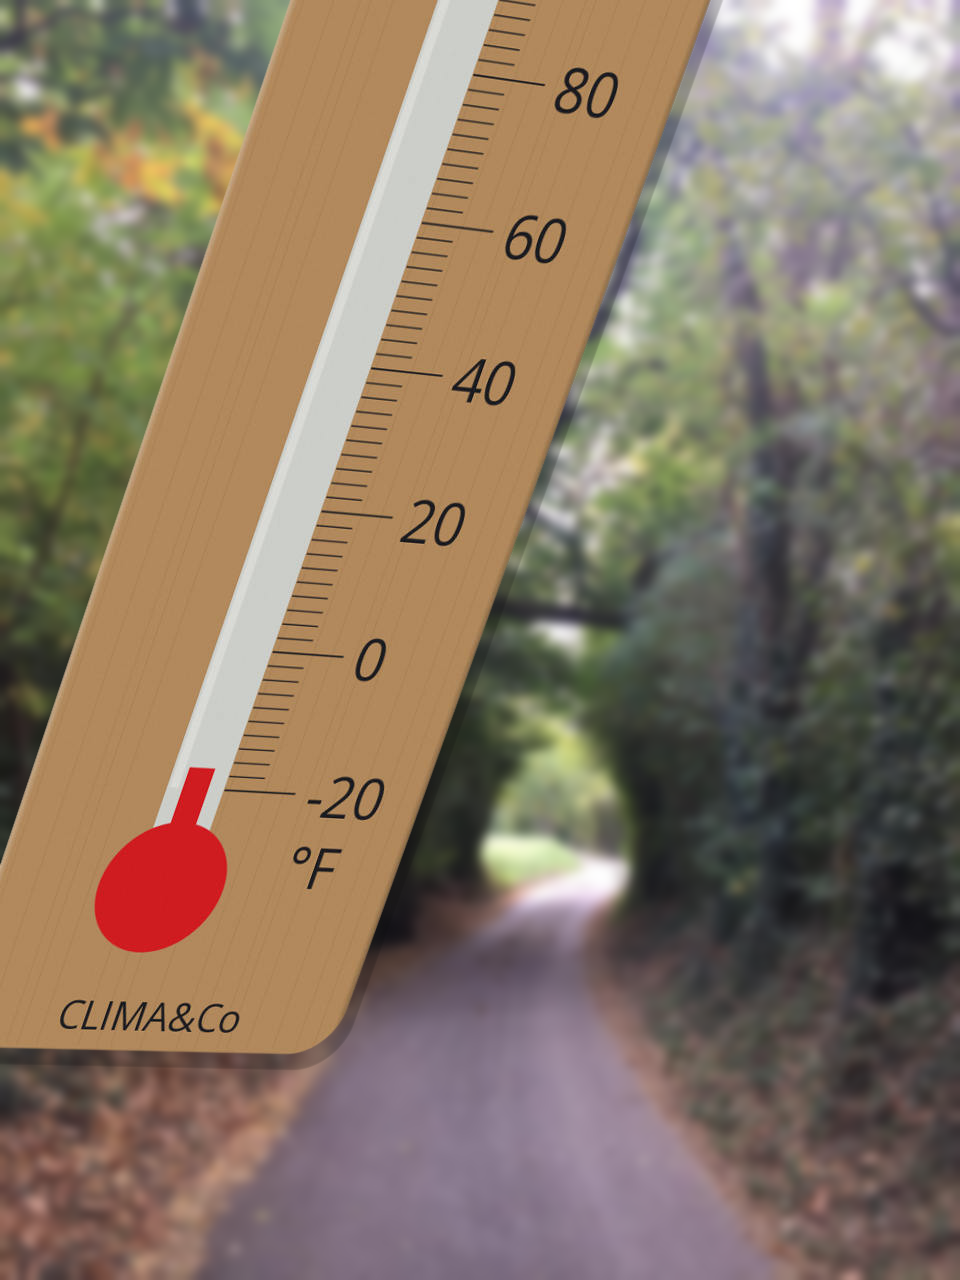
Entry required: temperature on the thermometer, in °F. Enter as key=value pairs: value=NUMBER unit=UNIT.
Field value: value=-17 unit=°F
